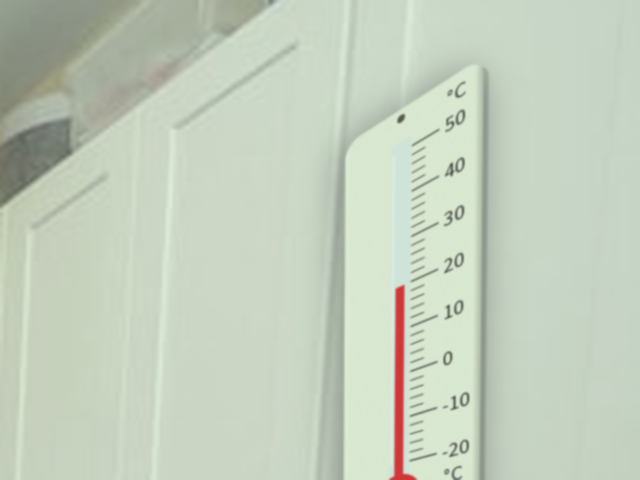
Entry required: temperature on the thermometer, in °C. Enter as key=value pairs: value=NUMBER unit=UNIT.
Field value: value=20 unit=°C
